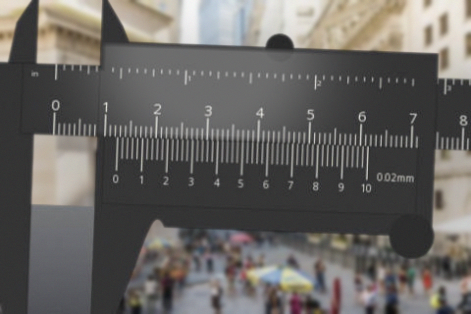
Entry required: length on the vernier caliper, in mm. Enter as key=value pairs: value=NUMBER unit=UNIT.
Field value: value=12.5 unit=mm
